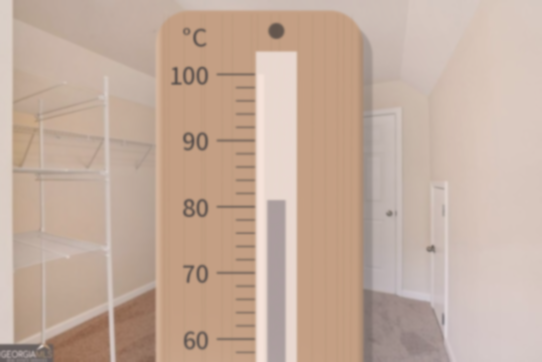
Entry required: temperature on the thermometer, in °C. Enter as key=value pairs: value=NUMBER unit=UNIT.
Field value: value=81 unit=°C
